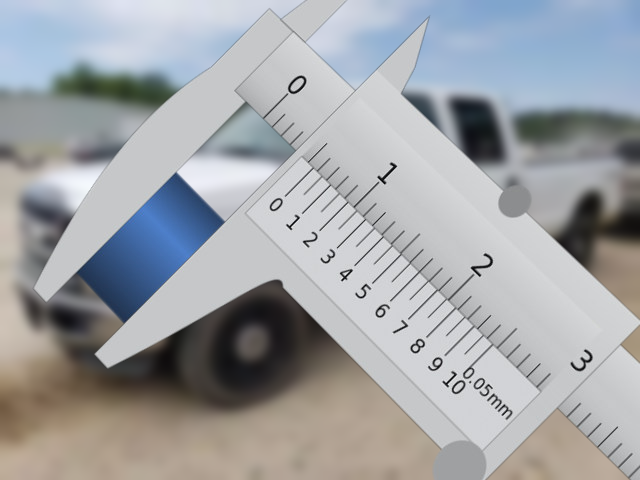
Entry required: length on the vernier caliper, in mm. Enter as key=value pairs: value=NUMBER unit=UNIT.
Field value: value=5.6 unit=mm
